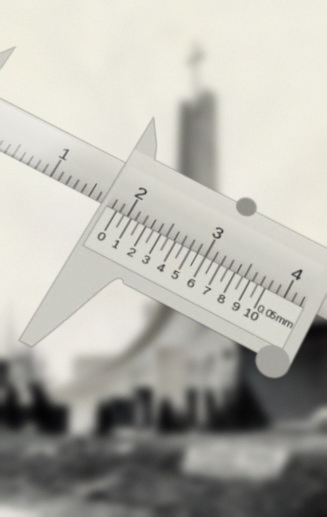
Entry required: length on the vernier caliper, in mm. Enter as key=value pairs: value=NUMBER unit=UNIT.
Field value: value=18.6 unit=mm
